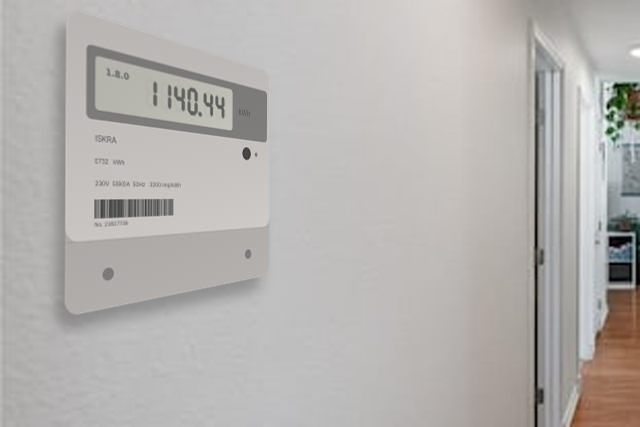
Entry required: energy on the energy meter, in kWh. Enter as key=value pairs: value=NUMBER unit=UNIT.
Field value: value=1140.44 unit=kWh
